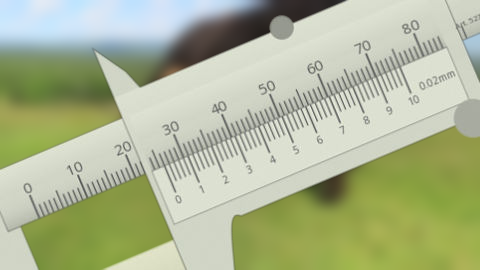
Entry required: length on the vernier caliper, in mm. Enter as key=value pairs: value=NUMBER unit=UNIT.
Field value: value=26.0 unit=mm
